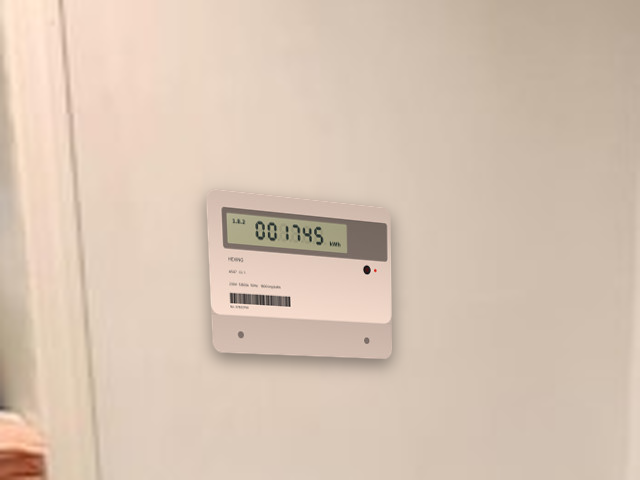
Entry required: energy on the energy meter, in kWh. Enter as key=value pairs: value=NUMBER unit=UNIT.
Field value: value=1745 unit=kWh
